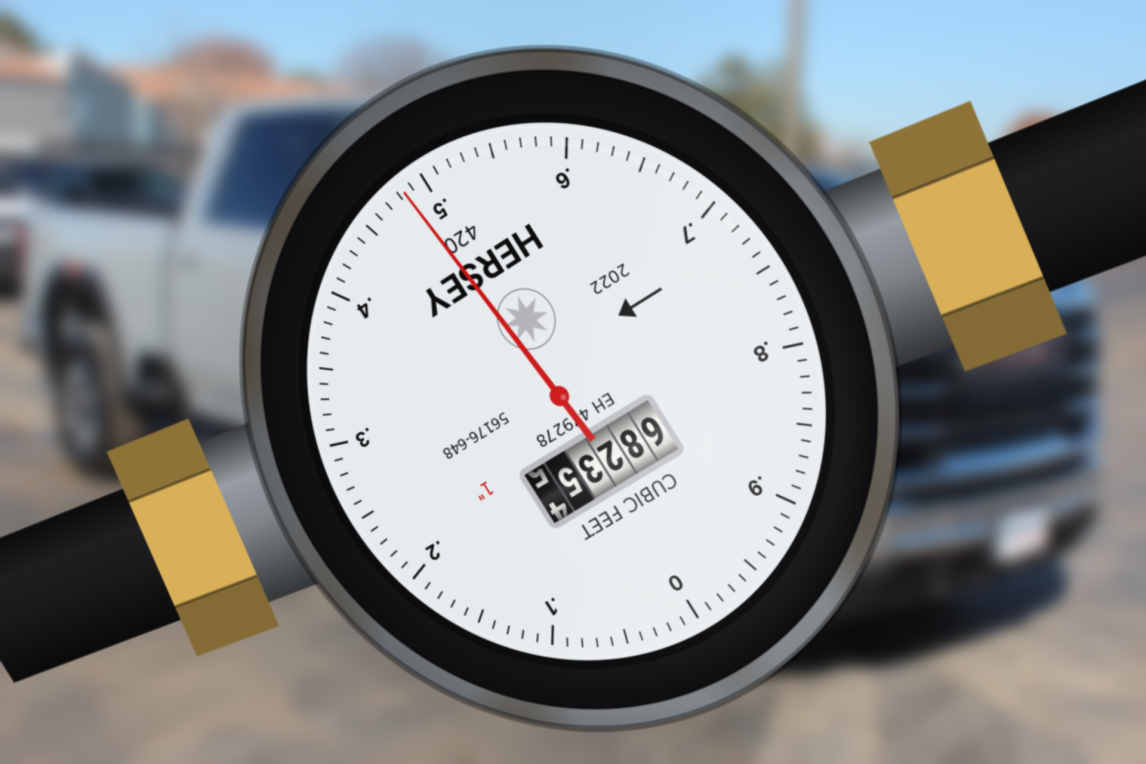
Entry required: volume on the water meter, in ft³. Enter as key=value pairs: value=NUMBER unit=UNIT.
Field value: value=682354.48 unit=ft³
